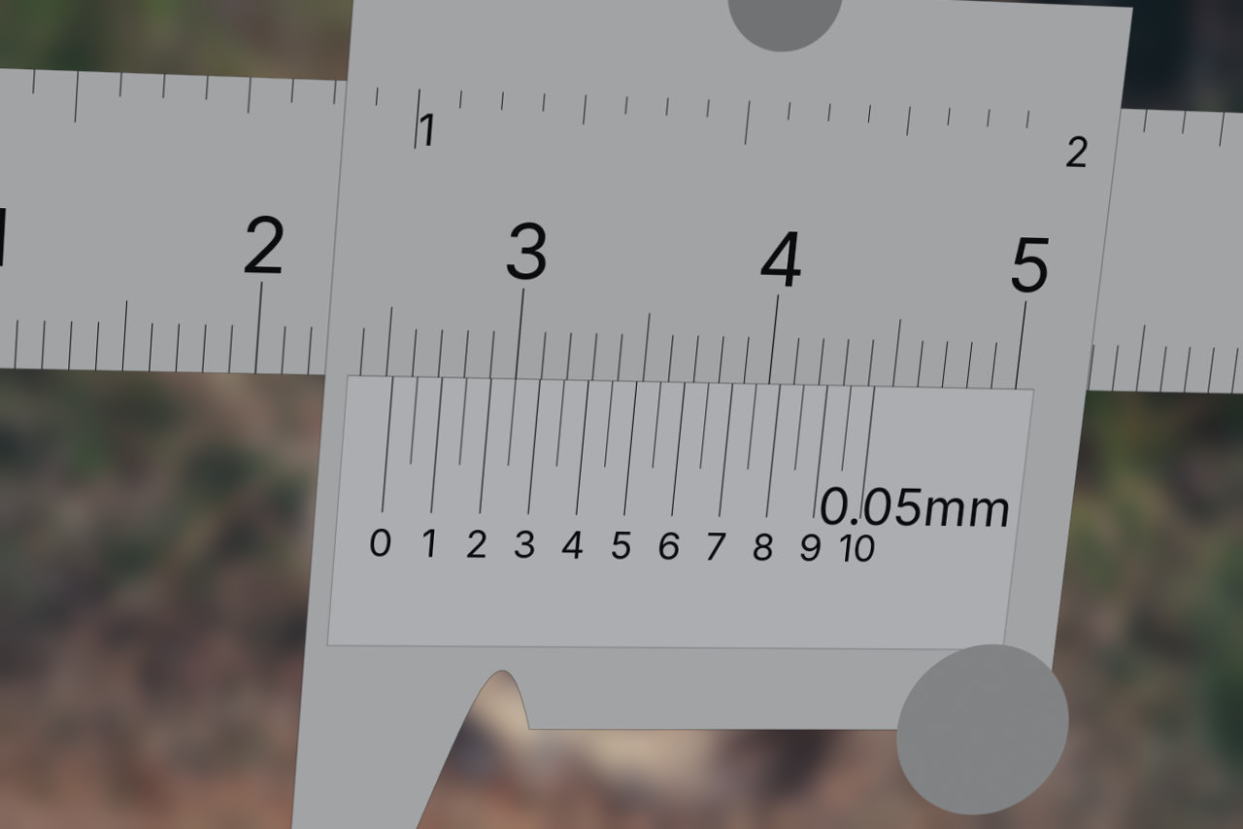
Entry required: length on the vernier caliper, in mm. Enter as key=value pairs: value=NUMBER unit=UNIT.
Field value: value=25.25 unit=mm
